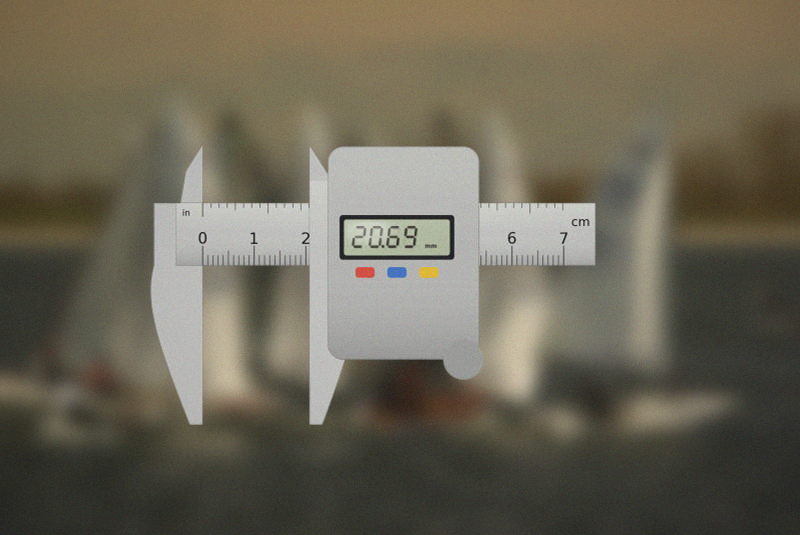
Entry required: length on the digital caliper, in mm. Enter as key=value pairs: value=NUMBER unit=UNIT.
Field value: value=20.69 unit=mm
